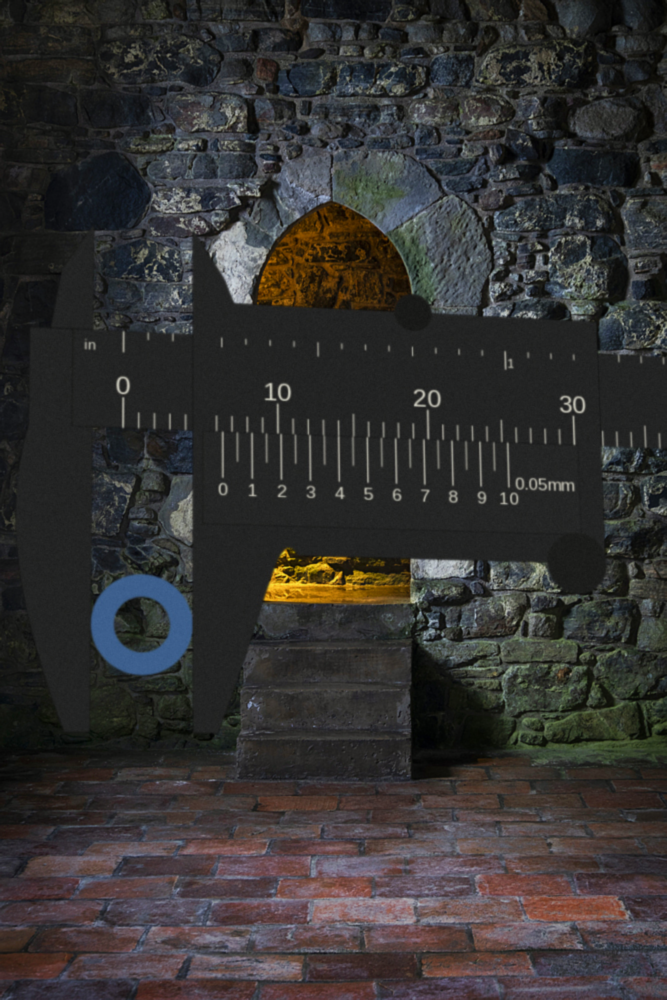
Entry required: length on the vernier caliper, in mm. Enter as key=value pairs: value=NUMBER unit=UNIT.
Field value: value=6.4 unit=mm
